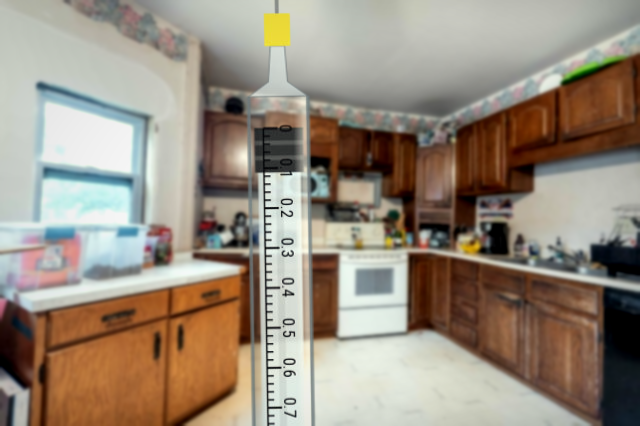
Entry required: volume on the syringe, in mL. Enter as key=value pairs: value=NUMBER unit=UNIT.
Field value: value=0 unit=mL
